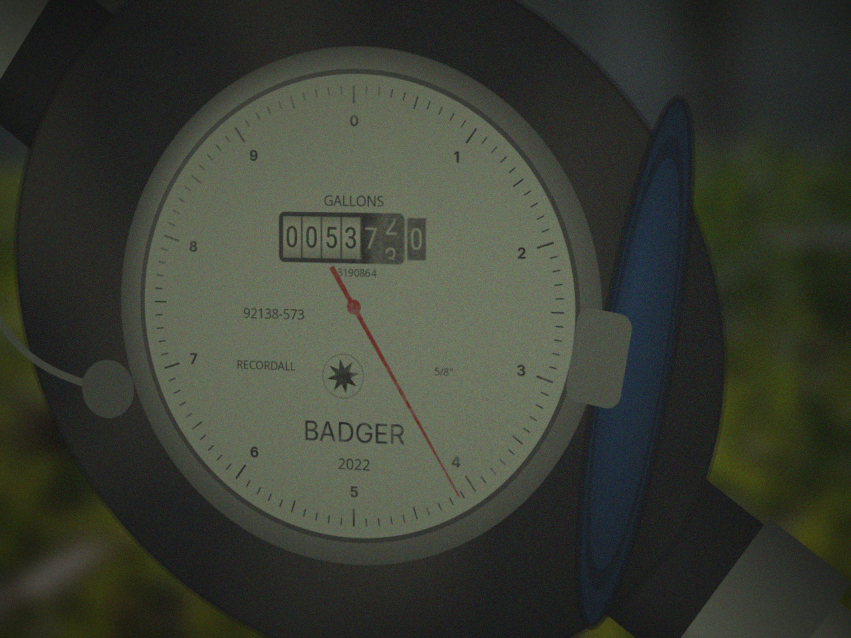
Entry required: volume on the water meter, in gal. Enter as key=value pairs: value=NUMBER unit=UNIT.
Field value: value=53724.1 unit=gal
